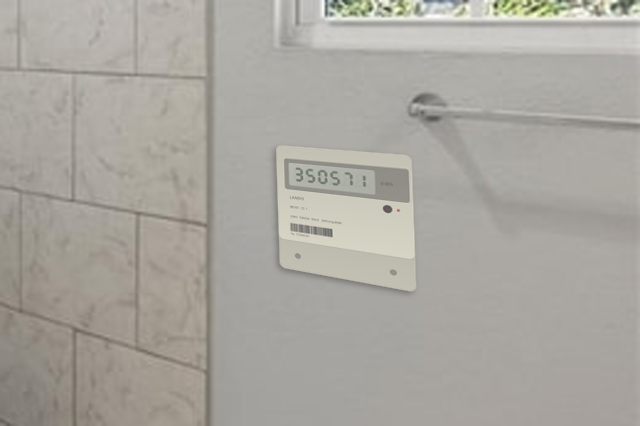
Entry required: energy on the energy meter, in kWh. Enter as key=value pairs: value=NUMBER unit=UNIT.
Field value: value=350571 unit=kWh
